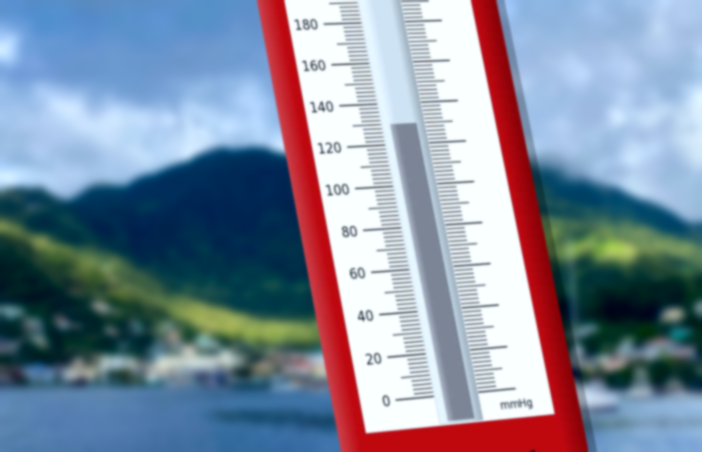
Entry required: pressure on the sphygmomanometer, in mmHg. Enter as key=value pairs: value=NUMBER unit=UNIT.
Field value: value=130 unit=mmHg
